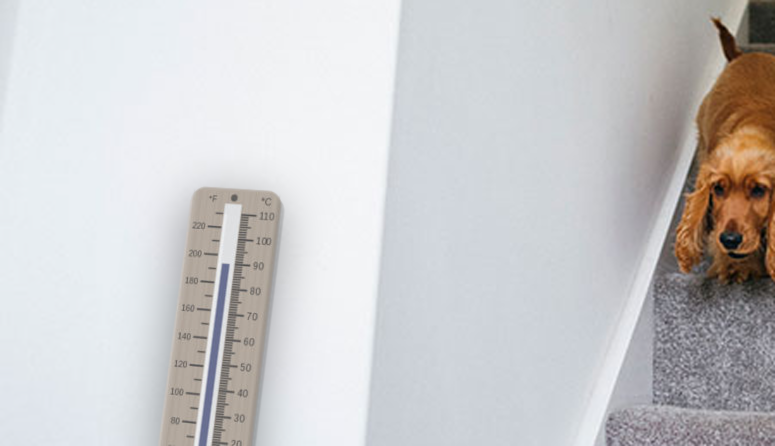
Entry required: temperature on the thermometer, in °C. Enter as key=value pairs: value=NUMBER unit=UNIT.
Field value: value=90 unit=°C
